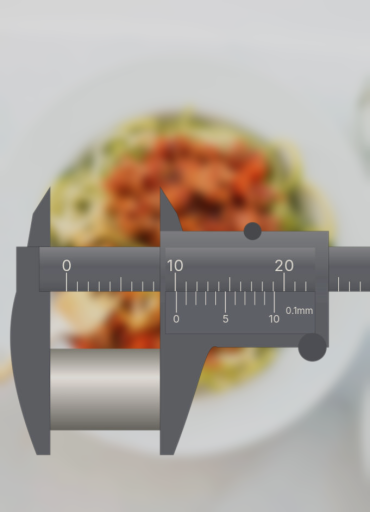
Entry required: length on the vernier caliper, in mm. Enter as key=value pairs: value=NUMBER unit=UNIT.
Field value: value=10.1 unit=mm
